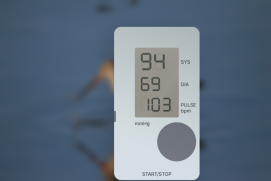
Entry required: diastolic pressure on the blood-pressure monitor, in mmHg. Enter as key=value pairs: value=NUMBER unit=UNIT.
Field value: value=69 unit=mmHg
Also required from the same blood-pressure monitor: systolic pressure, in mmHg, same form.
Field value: value=94 unit=mmHg
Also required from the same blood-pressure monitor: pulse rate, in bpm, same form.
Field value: value=103 unit=bpm
